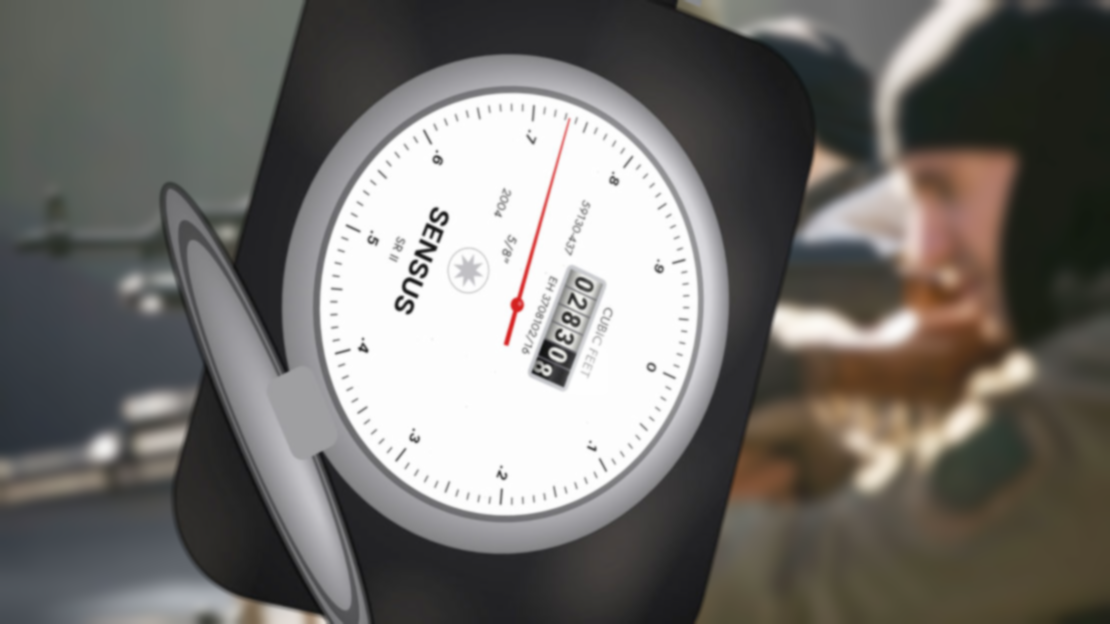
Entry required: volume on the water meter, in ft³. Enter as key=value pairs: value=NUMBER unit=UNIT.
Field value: value=28307.73 unit=ft³
